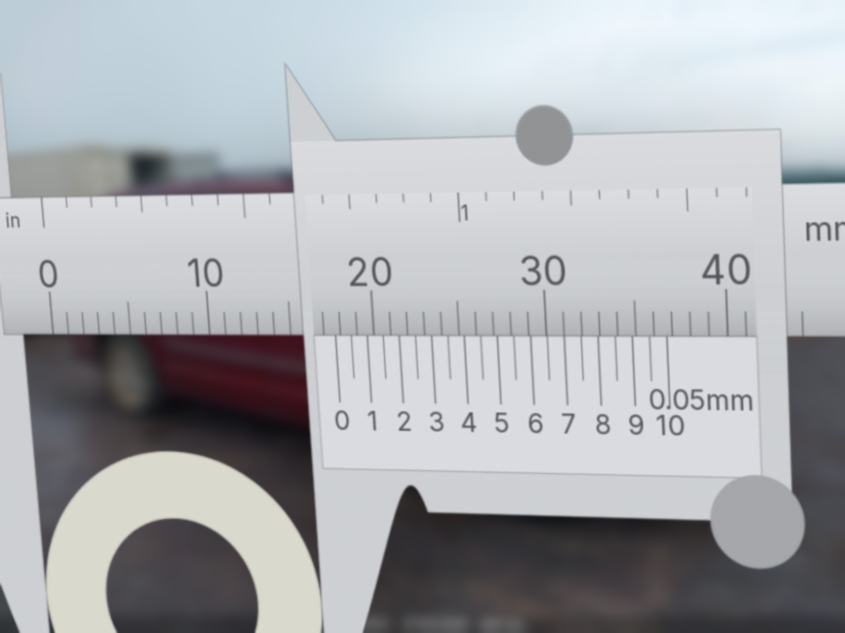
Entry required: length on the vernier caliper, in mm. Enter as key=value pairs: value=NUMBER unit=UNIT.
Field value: value=17.7 unit=mm
